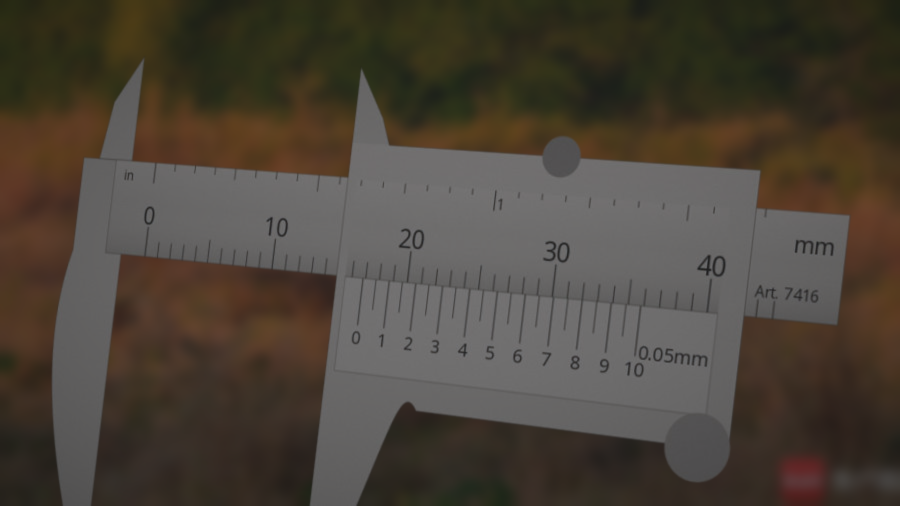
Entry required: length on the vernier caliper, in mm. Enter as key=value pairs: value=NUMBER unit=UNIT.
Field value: value=16.8 unit=mm
